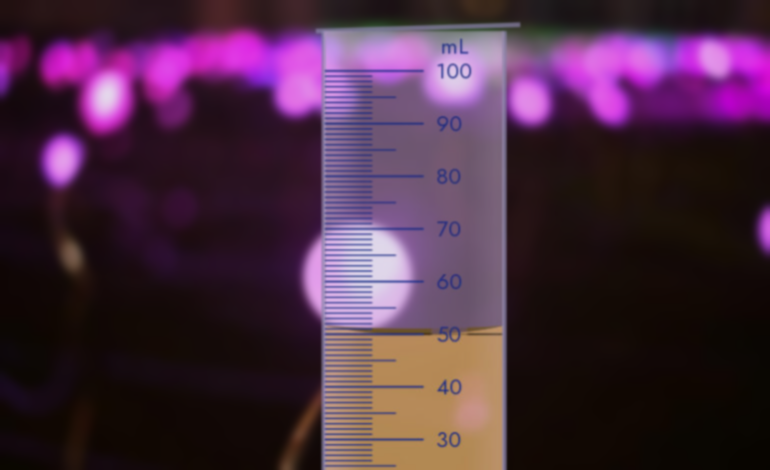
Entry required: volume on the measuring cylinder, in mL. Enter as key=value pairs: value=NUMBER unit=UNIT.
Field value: value=50 unit=mL
